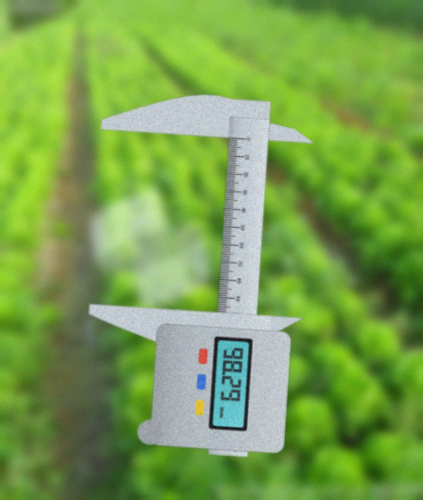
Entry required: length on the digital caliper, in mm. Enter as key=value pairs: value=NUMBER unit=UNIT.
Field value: value=98.29 unit=mm
